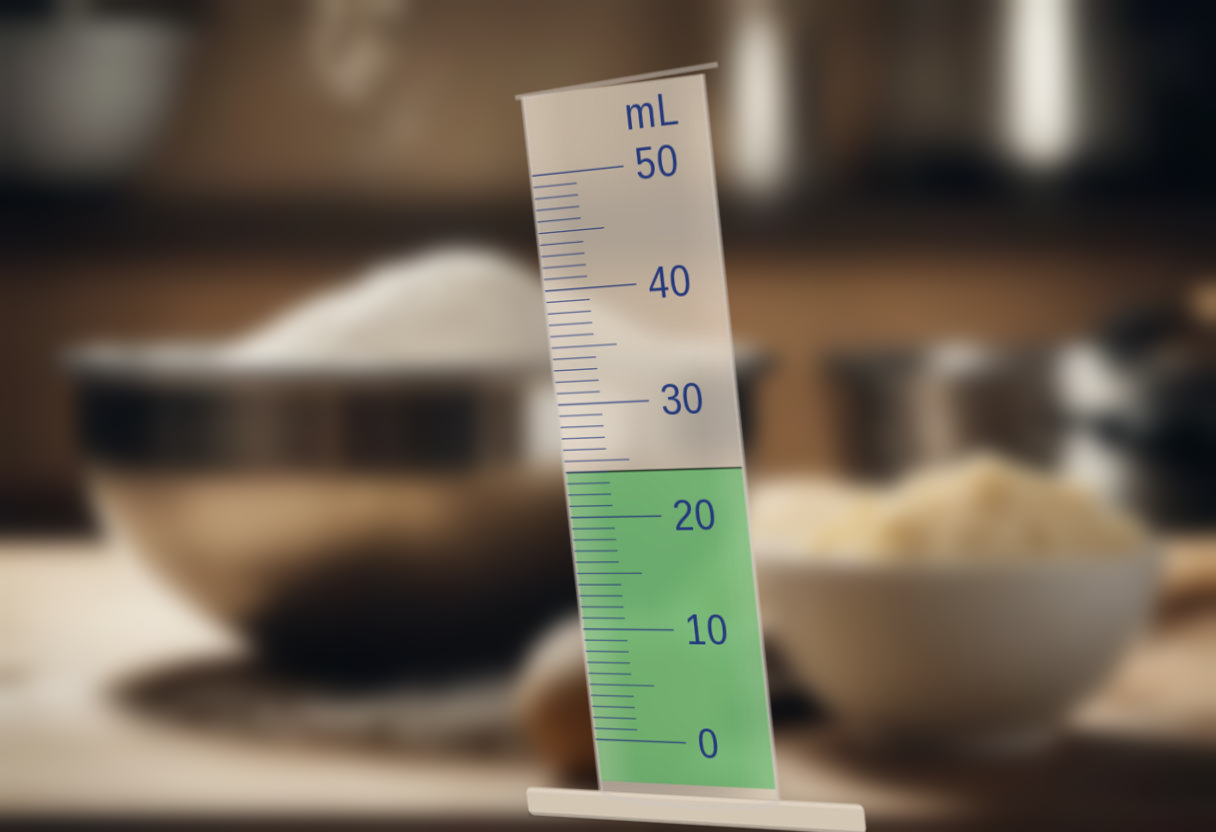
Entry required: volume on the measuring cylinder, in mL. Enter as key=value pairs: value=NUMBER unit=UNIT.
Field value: value=24 unit=mL
